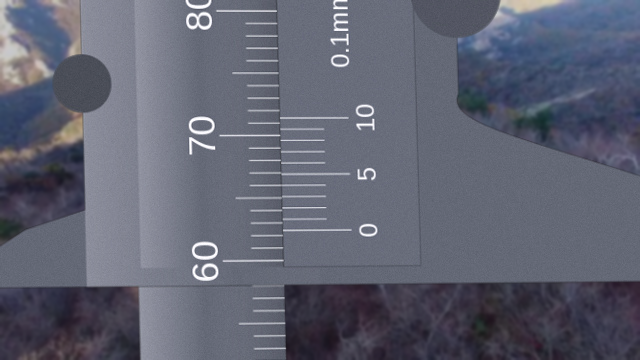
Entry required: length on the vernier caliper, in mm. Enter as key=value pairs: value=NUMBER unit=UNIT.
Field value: value=62.4 unit=mm
